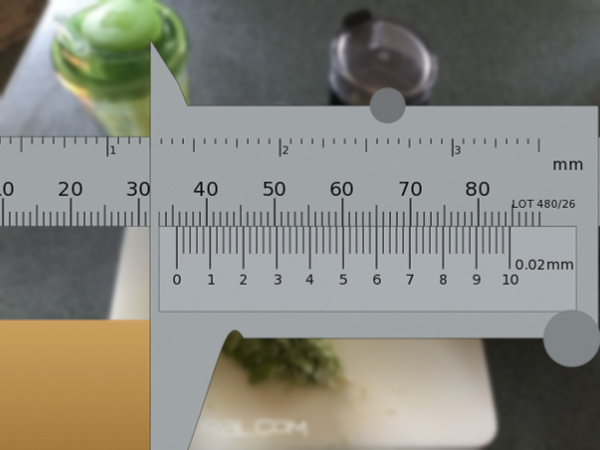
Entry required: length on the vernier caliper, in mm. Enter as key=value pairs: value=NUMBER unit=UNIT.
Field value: value=35.6 unit=mm
